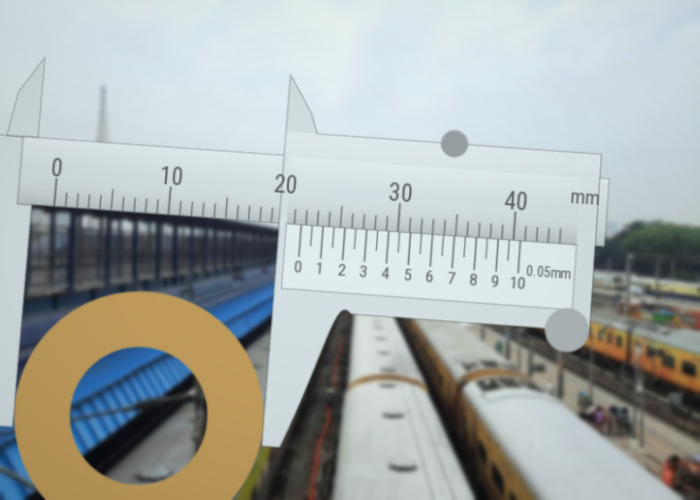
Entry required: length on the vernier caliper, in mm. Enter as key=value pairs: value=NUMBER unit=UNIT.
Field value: value=21.6 unit=mm
